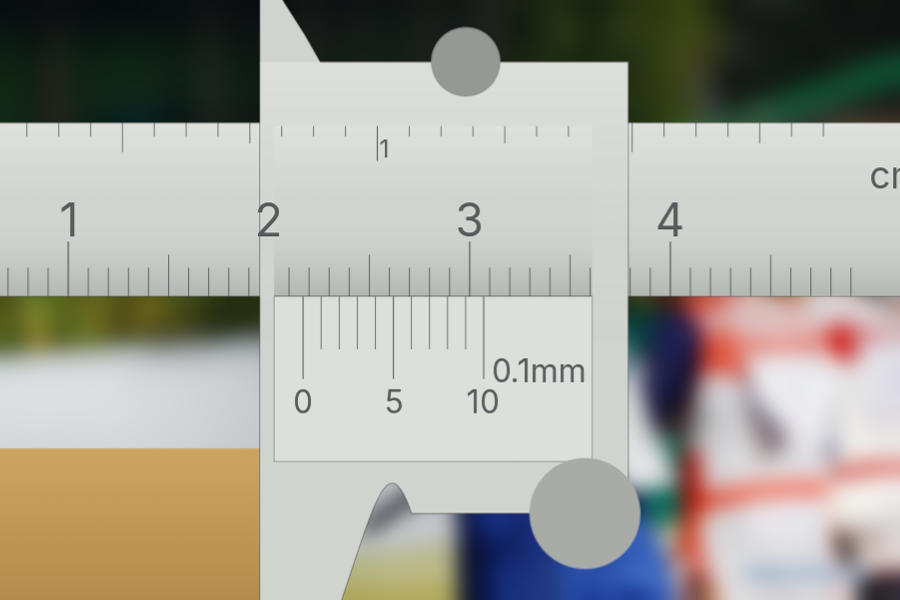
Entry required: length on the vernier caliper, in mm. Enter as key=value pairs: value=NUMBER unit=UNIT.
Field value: value=21.7 unit=mm
